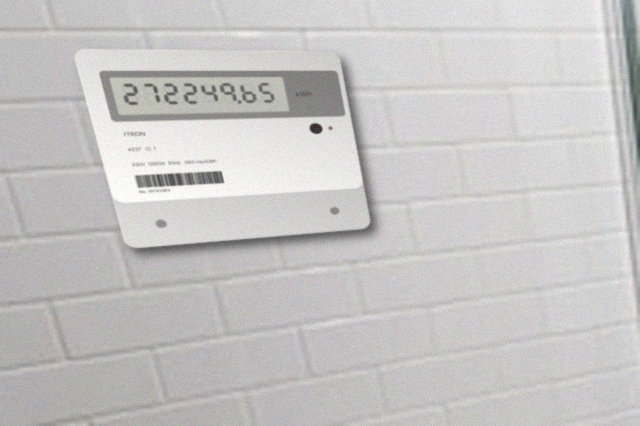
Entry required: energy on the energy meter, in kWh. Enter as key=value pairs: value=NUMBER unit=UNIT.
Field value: value=272249.65 unit=kWh
